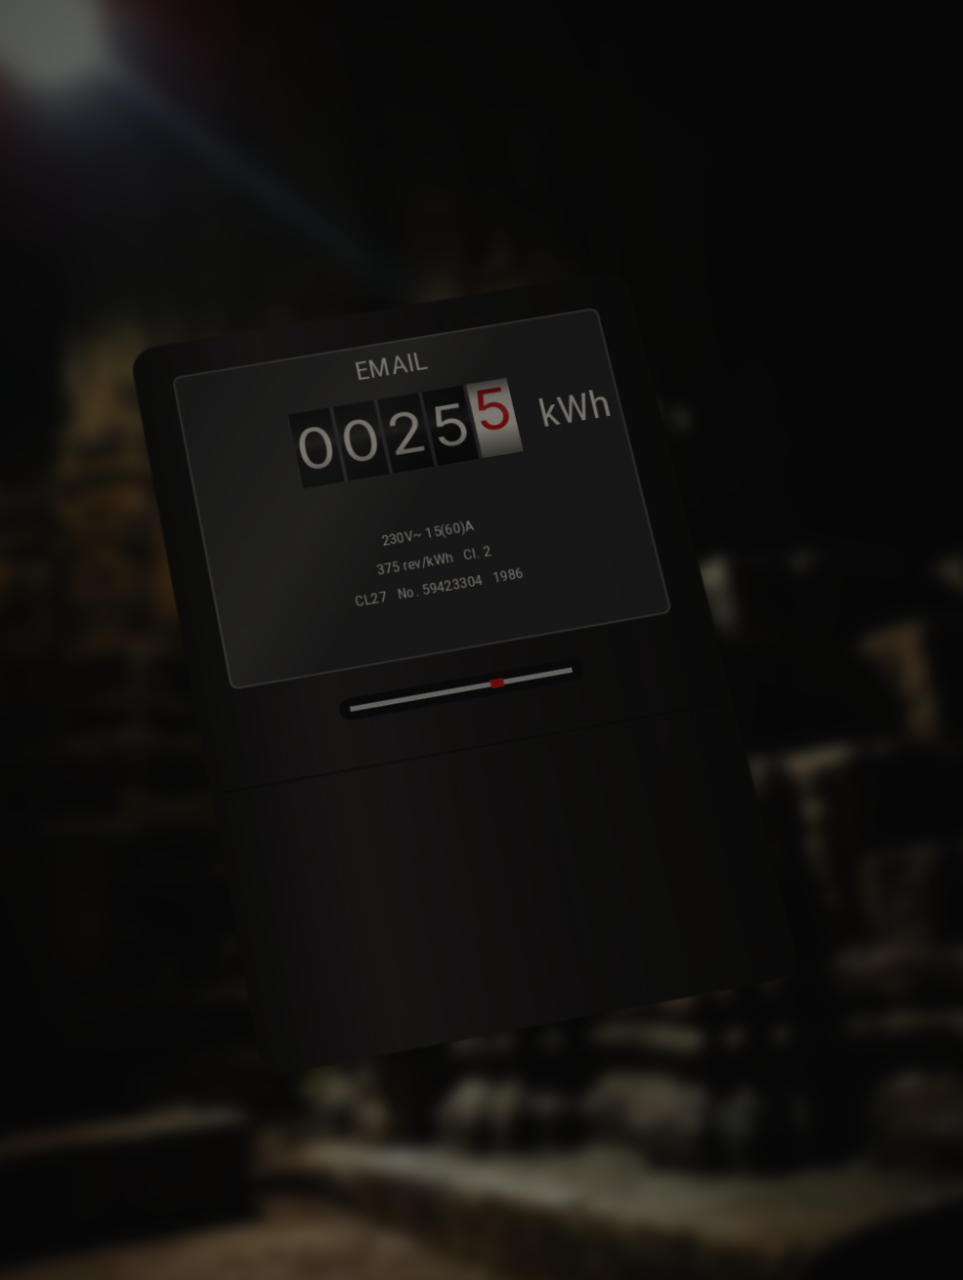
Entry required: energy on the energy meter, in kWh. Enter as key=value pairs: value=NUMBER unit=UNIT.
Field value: value=25.5 unit=kWh
